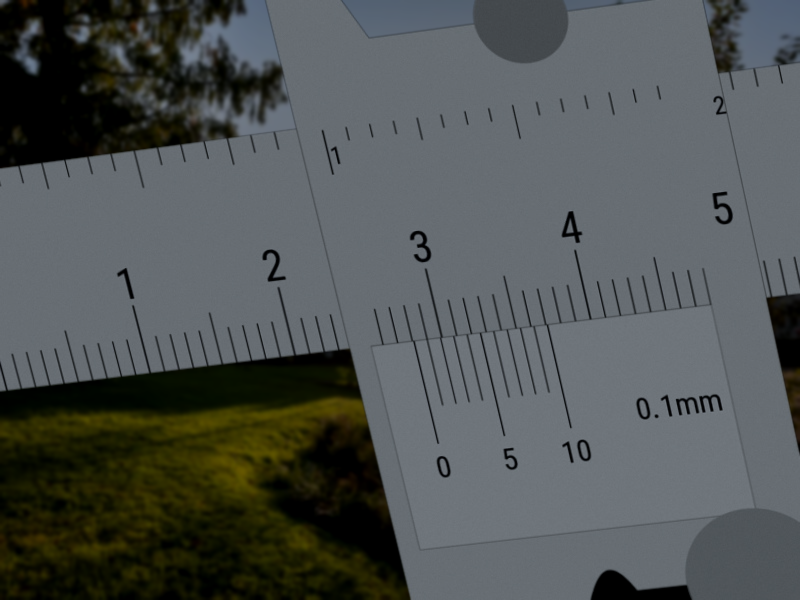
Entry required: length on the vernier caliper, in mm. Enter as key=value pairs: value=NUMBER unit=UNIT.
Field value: value=28.1 unit=mm
